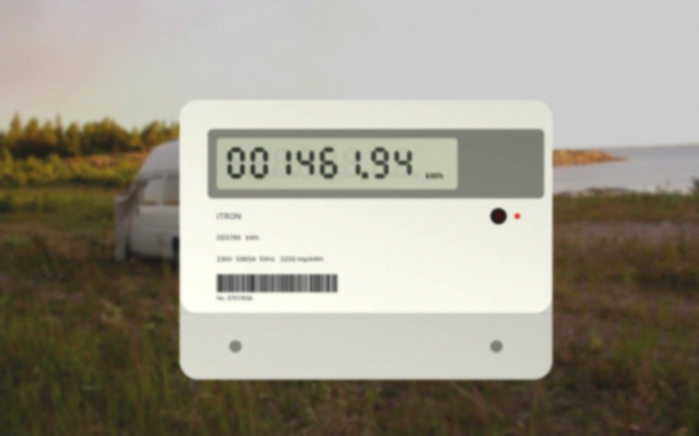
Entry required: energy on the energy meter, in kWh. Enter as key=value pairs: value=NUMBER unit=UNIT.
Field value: value=1461.94 unit=kWh
